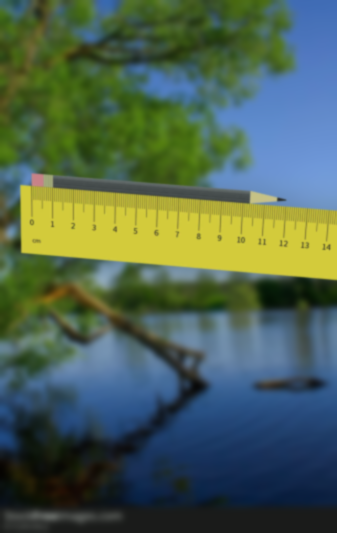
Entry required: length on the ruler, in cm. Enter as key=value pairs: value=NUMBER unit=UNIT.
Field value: value=12 unit=cm
